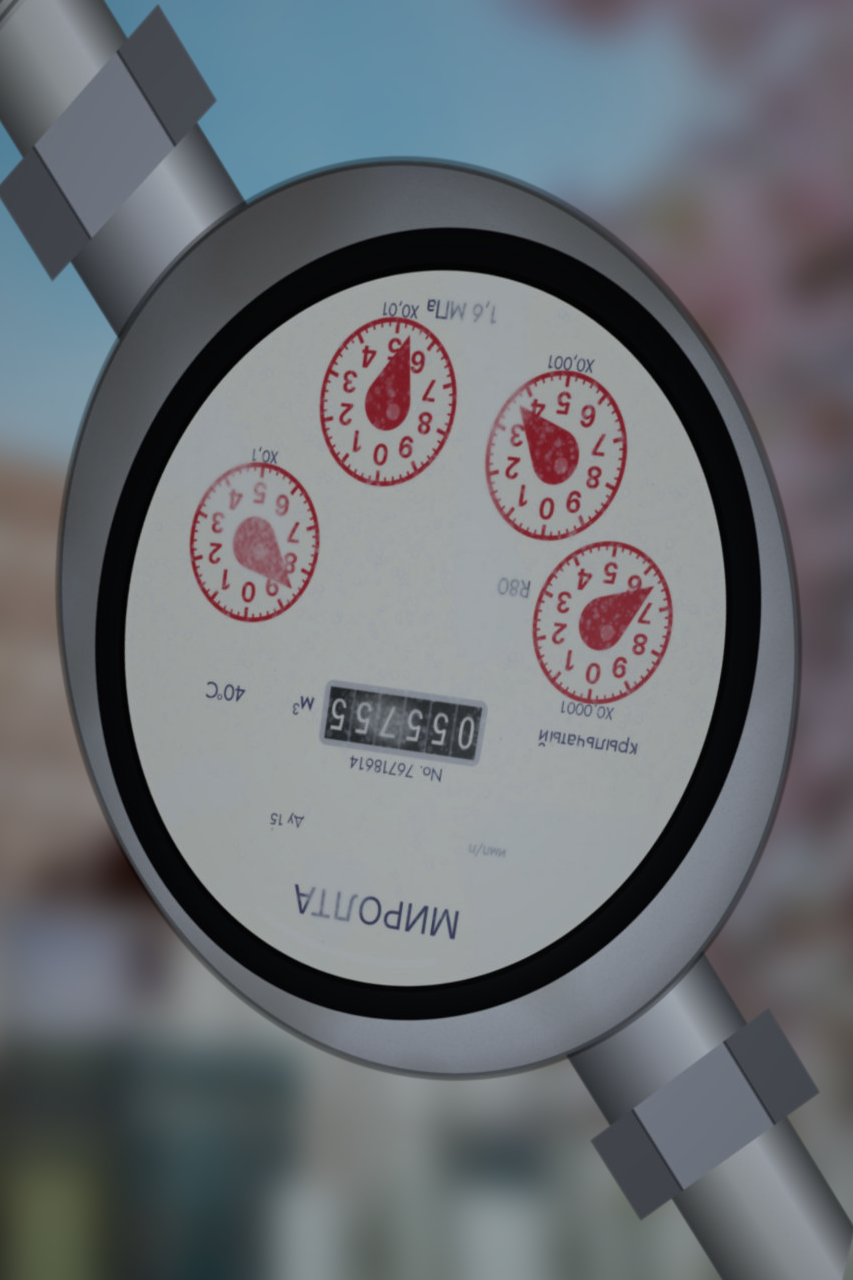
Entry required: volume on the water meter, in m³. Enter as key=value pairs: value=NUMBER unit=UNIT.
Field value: value=55755.8536 unit=m³
